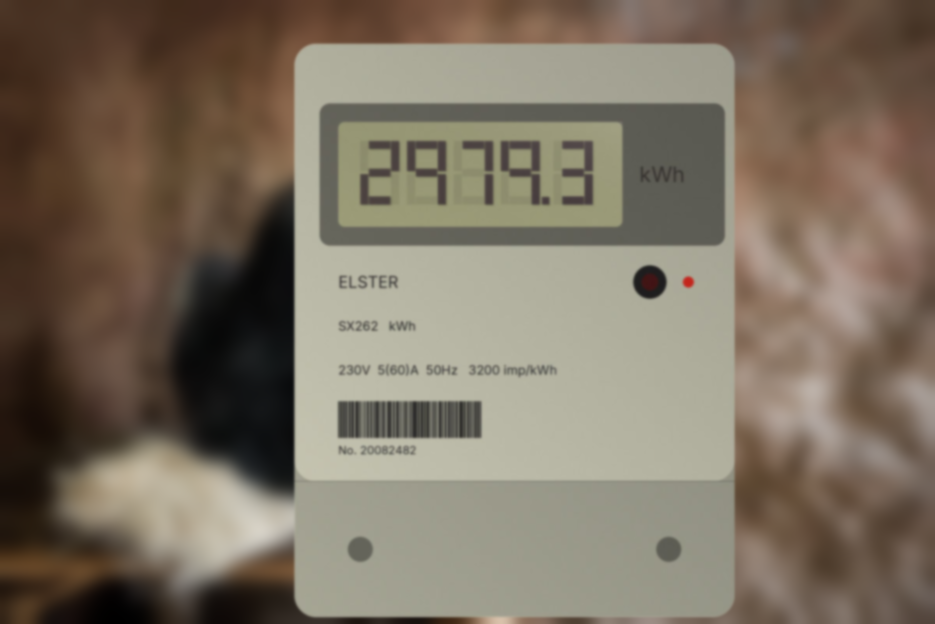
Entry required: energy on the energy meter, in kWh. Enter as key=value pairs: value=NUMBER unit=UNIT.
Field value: value=2979.3 unit=kWh
